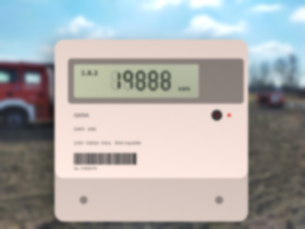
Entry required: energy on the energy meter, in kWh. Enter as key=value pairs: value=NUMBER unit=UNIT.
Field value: value=19888 unit=kWh
